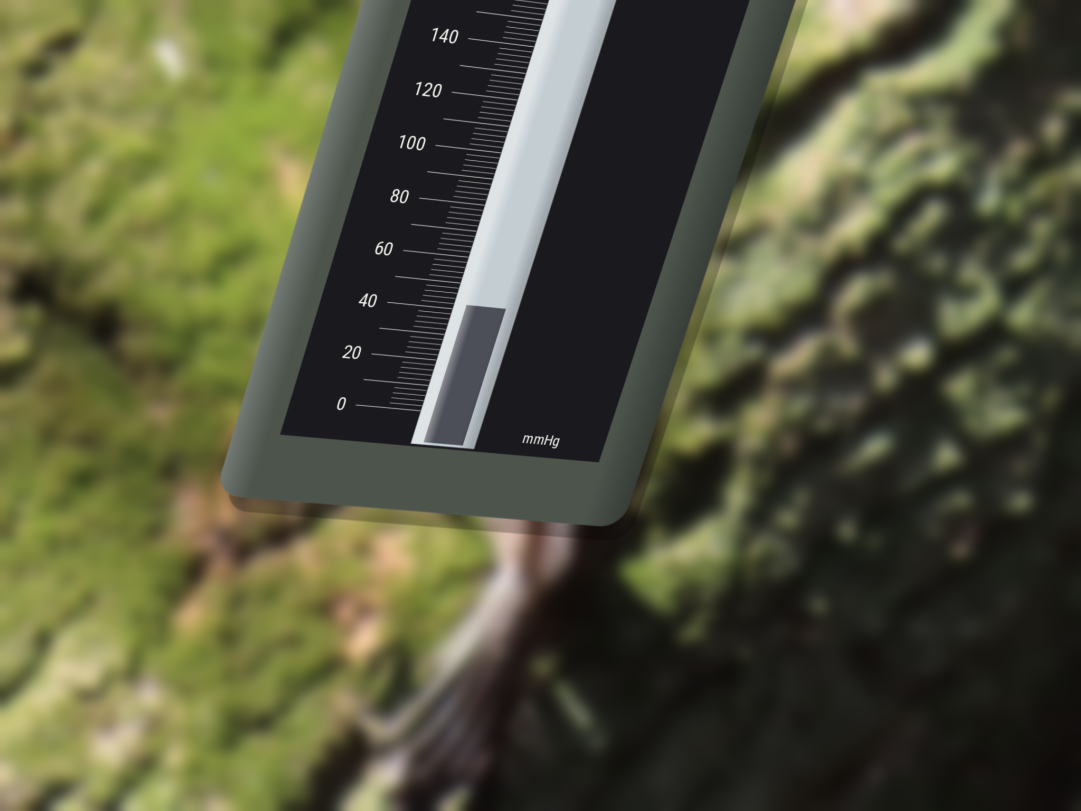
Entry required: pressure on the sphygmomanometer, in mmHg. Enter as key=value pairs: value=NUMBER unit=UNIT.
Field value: value=42 unit=mmHg
